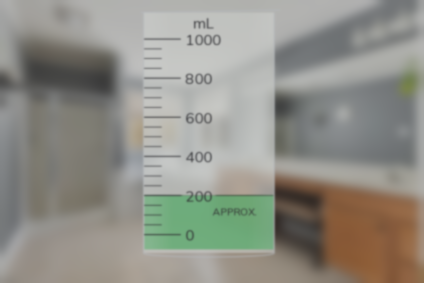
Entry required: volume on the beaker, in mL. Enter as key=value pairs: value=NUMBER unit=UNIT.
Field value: value=200 unit=mL
